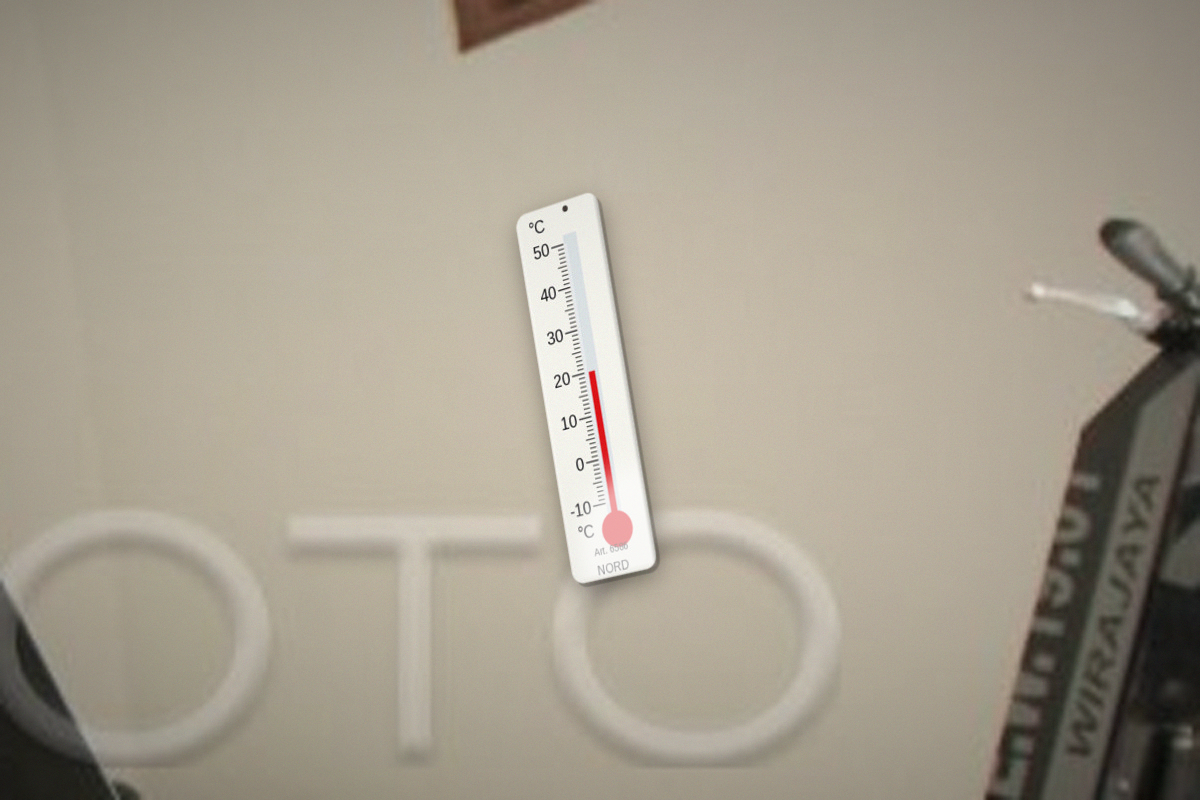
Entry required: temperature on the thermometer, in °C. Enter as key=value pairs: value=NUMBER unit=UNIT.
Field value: value=20 unit=°C
